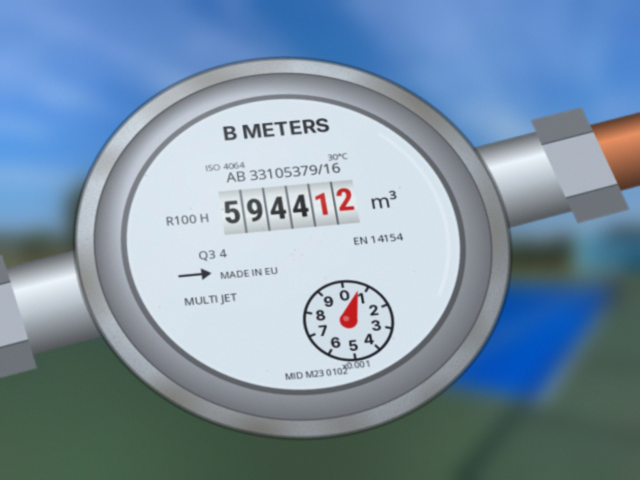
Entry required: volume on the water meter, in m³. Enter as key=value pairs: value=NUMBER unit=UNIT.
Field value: value=5944.120 unit=m³
